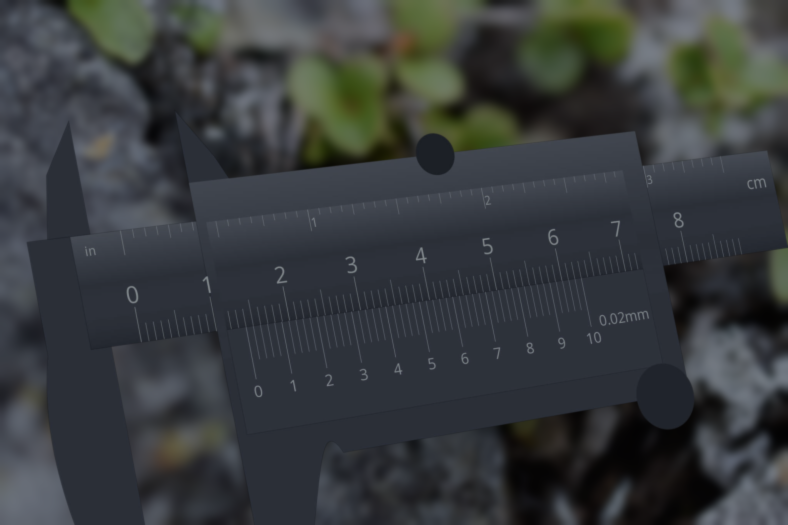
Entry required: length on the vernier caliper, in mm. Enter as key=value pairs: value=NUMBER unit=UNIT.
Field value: value=14.0 unit=mm
